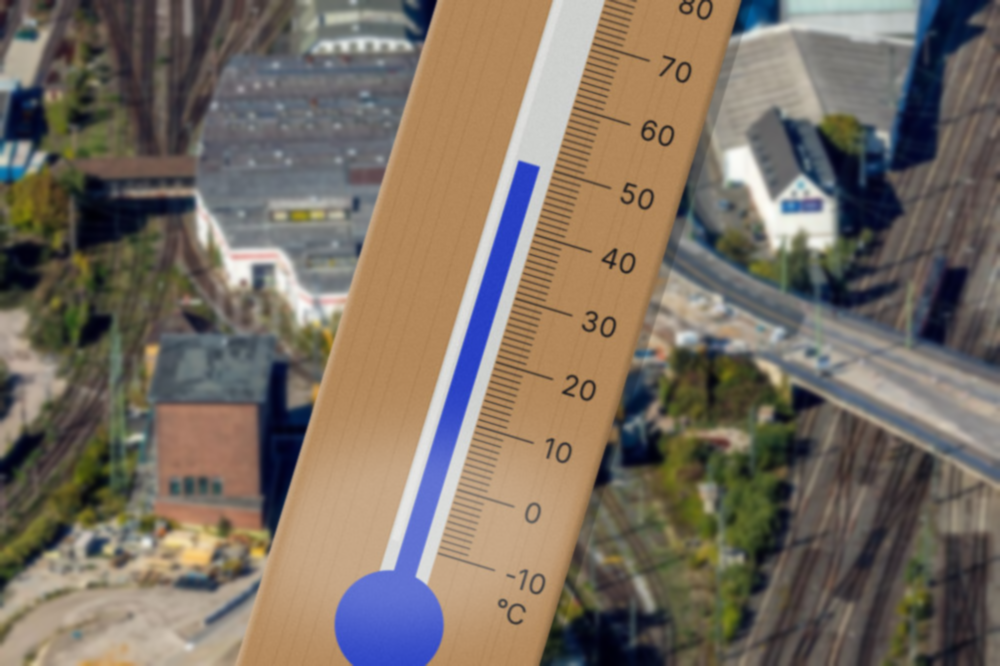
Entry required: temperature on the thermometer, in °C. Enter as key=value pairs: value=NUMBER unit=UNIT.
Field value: value=50 unit=°C
